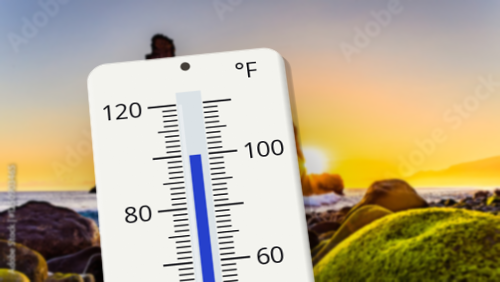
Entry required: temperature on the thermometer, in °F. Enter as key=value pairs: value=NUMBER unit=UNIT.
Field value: value=100 unit=°F
